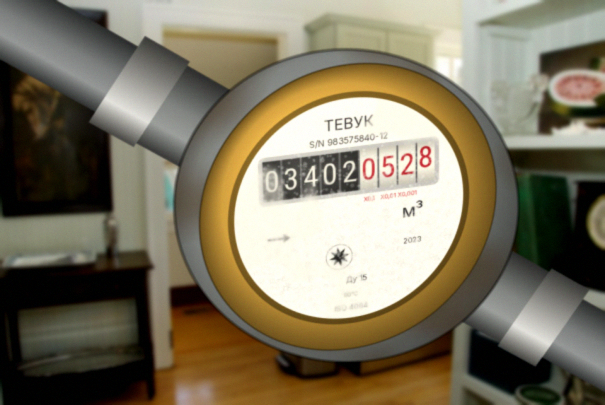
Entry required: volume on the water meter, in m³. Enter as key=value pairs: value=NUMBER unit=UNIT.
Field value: value=3402.0528 unit=m³
